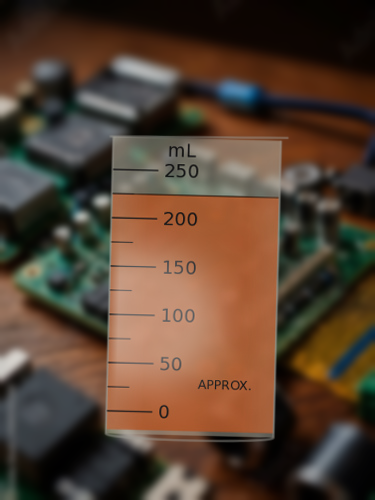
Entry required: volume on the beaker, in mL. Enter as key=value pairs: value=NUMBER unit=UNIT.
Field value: value=225 unit=mL
